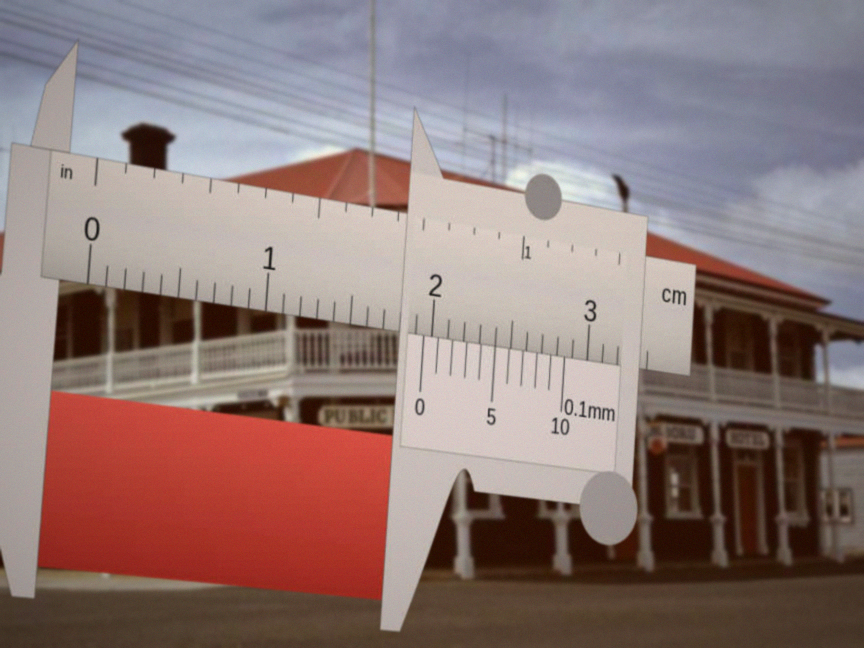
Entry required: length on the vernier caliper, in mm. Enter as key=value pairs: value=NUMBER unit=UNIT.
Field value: value=19.5 unit=mm
